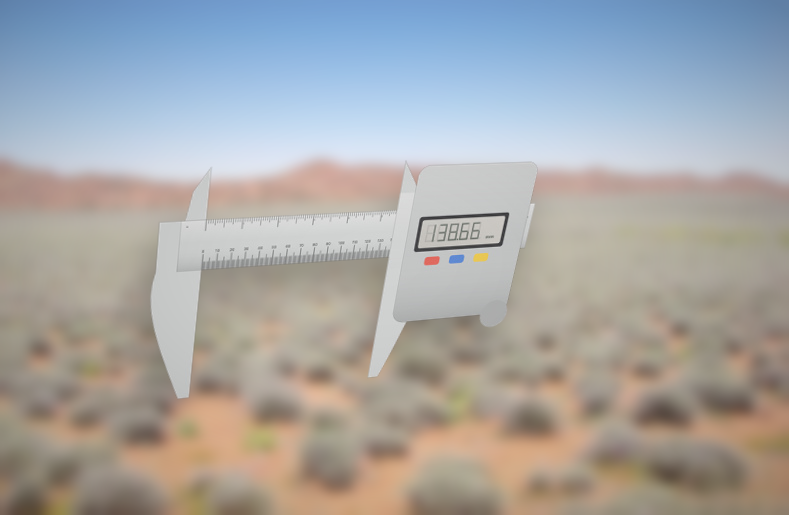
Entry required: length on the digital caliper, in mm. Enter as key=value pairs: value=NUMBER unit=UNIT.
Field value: value=138.66 unit=mm
